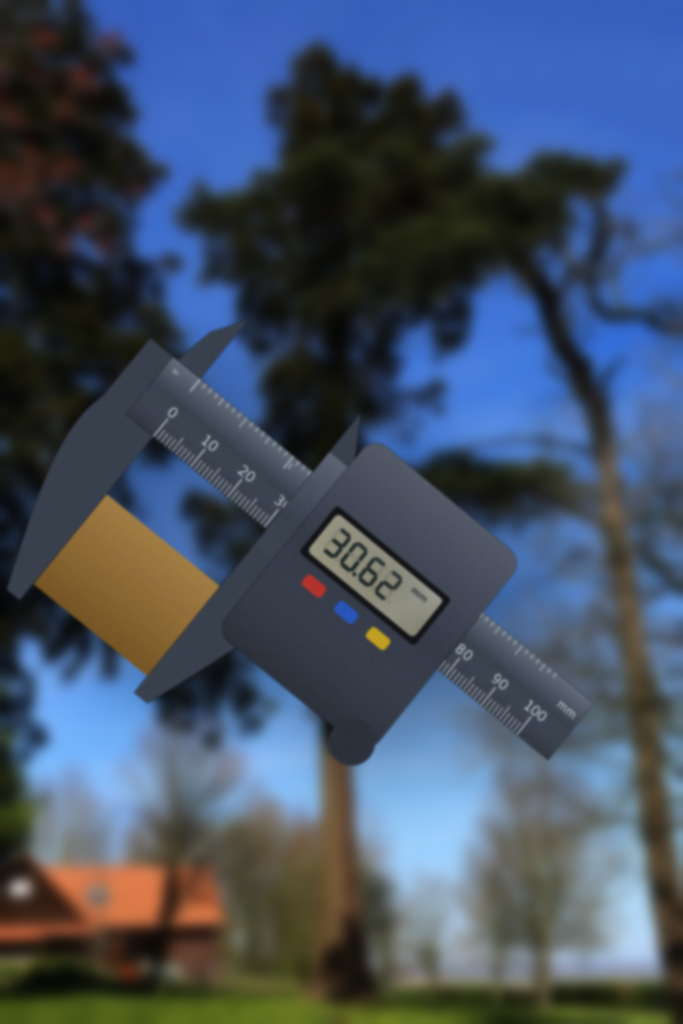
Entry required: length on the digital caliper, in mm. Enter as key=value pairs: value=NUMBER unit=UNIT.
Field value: value=30.62 unit=mm
